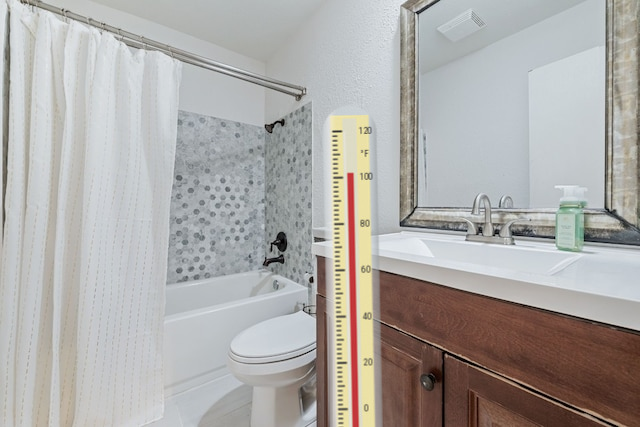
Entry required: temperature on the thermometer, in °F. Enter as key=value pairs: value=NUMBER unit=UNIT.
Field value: value=102 unit=°F
